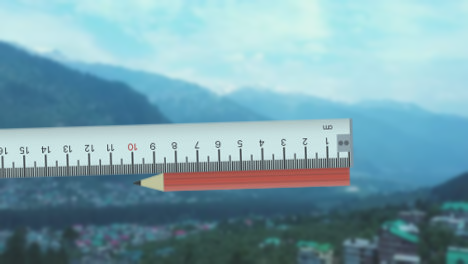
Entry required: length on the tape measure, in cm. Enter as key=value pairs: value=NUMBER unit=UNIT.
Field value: value=10 unit=cm
